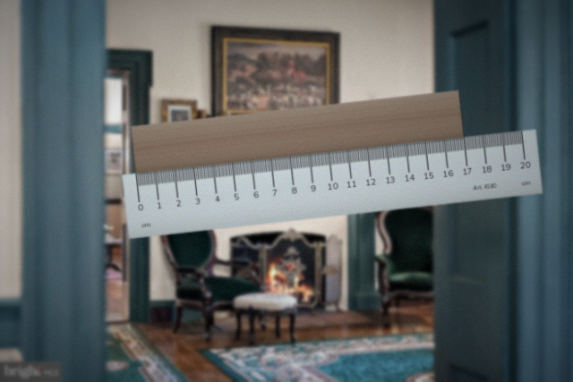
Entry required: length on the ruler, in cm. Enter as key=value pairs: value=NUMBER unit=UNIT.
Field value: value=17 unit=cm
